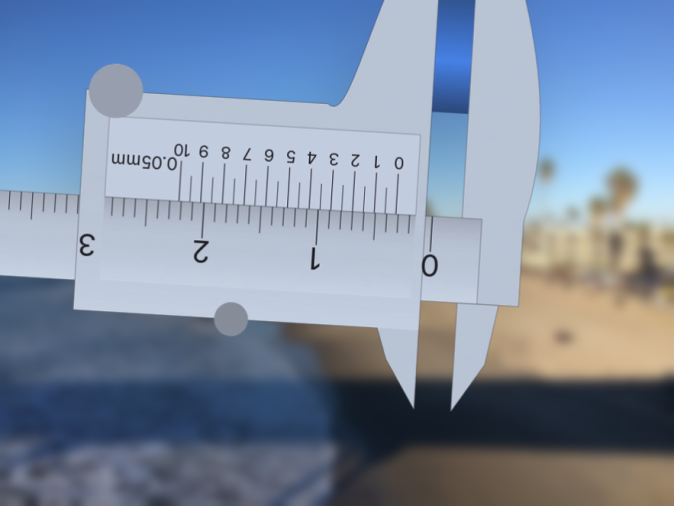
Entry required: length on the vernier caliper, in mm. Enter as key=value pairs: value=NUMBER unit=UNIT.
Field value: value=3.2 unit=mm
